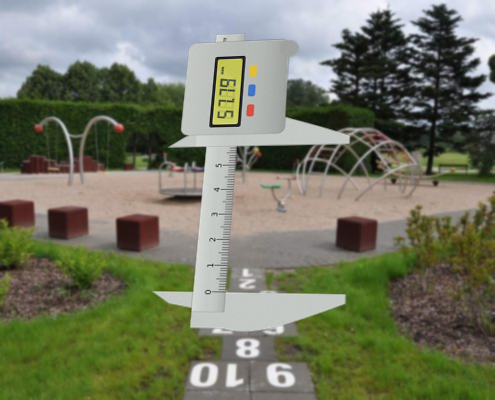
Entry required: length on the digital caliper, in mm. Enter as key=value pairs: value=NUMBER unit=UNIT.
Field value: value=57.79 unit=mm
